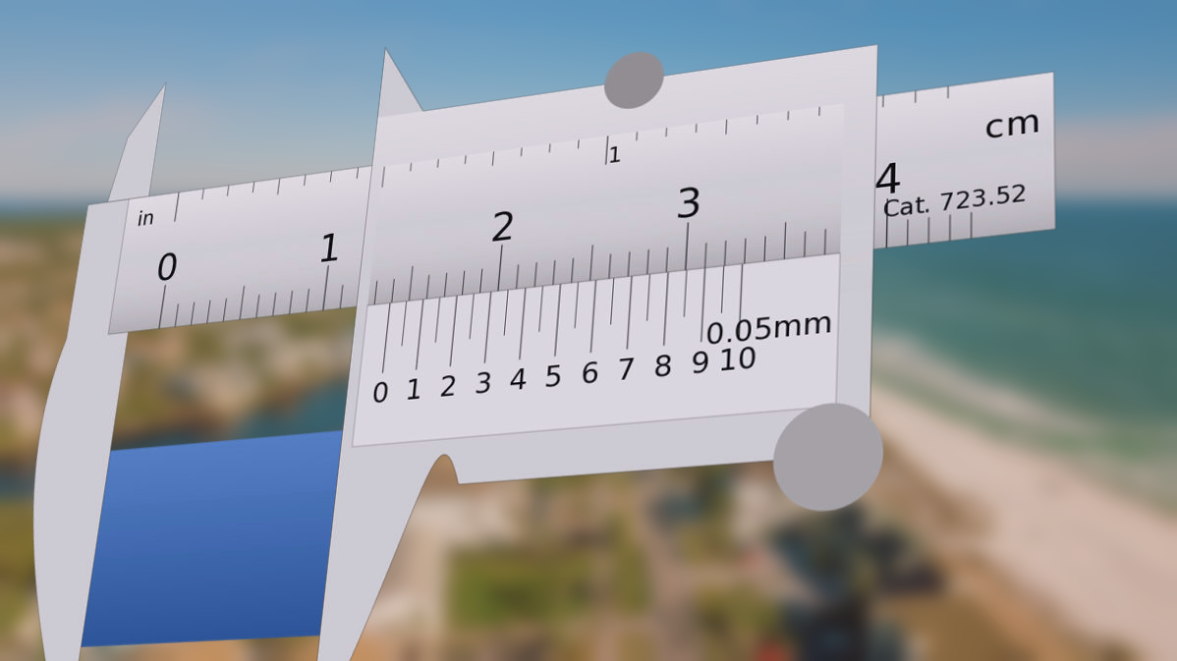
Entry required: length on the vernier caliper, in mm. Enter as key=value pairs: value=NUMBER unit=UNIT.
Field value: value=13.9 unit=mm
